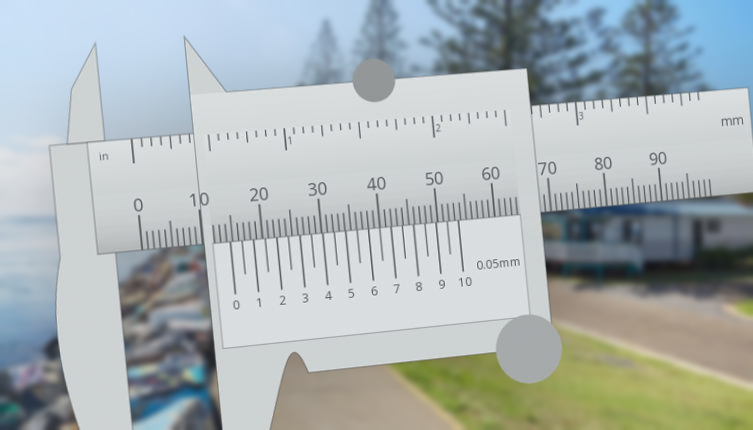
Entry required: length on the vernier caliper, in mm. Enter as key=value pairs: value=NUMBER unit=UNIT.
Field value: value=14.6 unit=mm
